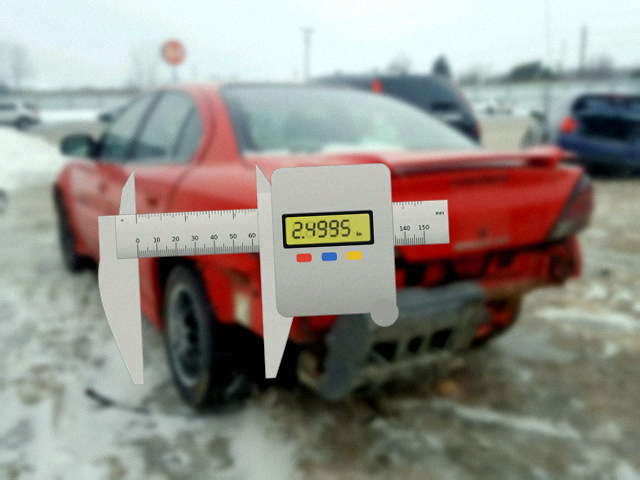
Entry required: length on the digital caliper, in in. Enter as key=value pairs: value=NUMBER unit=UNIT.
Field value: value=2.4995 unit=in
